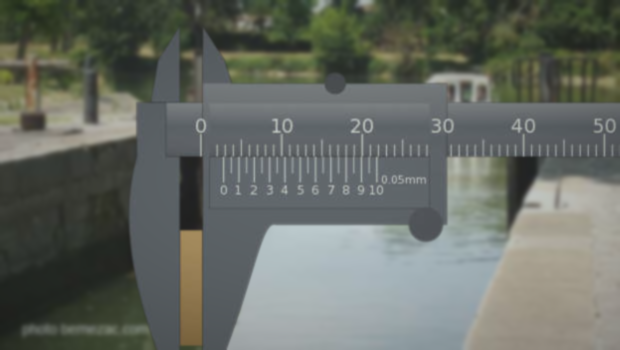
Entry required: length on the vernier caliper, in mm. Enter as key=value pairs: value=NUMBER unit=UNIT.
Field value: value=2.8 unit=mm
